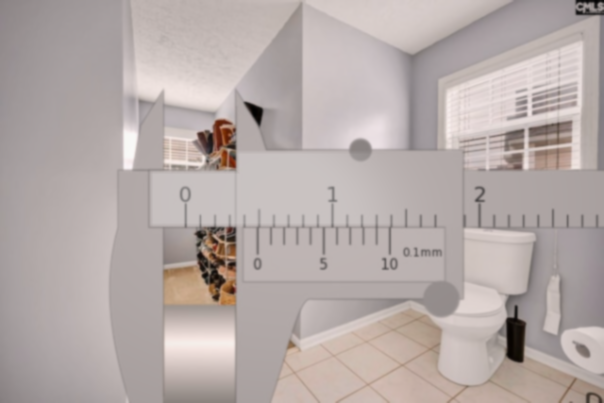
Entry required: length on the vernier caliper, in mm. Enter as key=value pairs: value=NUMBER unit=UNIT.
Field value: value=4.9 unit=mm
